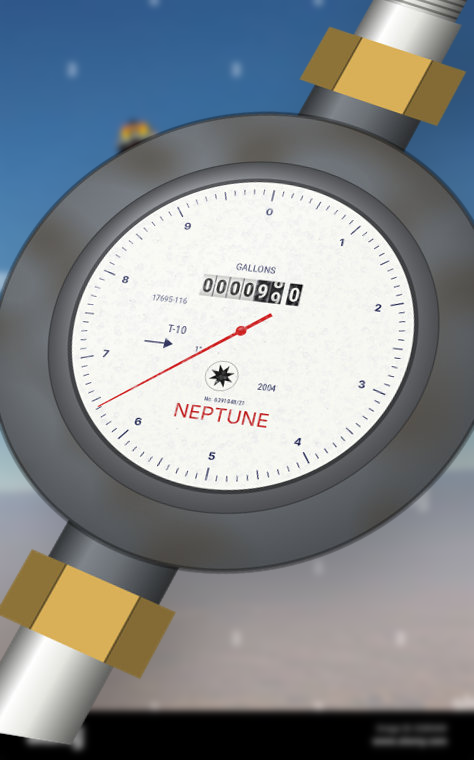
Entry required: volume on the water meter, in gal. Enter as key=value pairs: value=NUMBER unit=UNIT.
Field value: value=986.4 unit=gal
